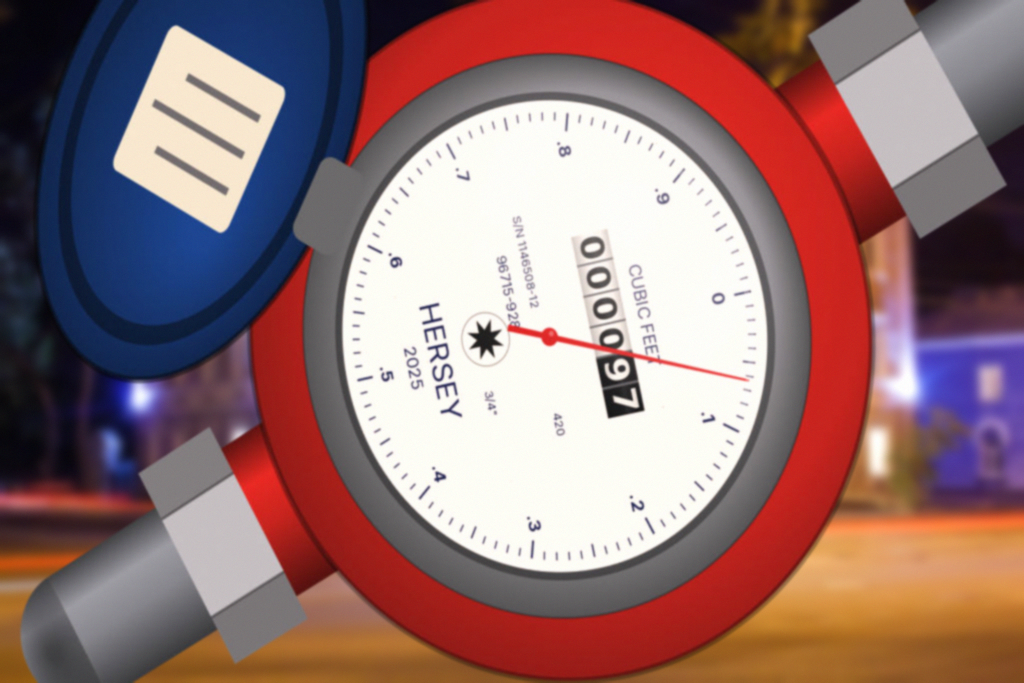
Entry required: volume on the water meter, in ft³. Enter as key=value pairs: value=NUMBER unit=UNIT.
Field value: value=97.06 unit=ft³
